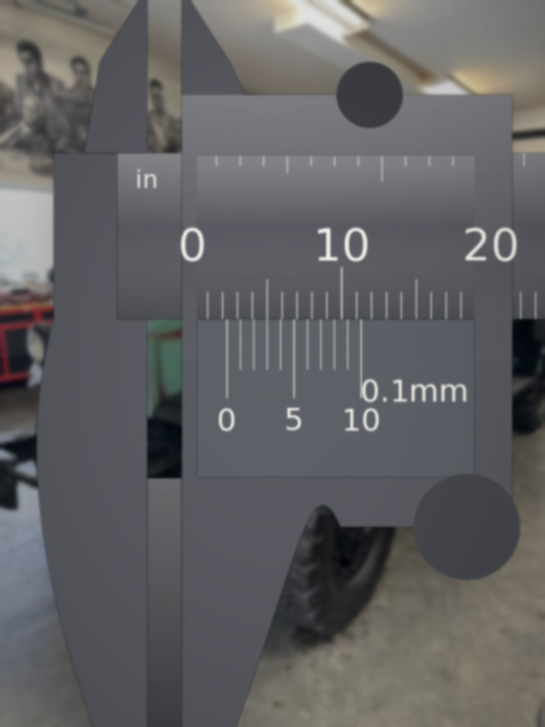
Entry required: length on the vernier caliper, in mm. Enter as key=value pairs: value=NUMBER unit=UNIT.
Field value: value=2.3 unit=mm
